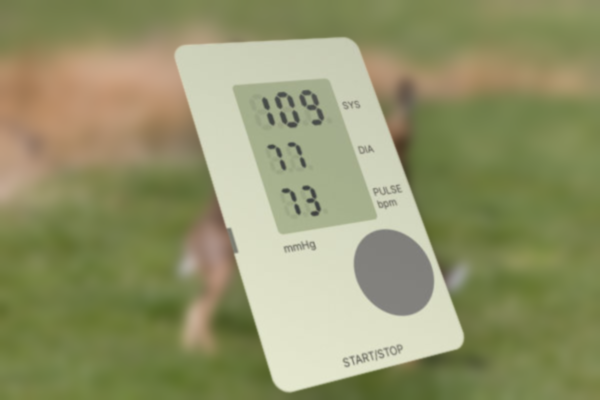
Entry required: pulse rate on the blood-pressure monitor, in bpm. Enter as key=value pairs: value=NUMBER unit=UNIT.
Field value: value=73 unit=bpm
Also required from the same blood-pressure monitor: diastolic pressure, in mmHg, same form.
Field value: value=77 unit=mmHg
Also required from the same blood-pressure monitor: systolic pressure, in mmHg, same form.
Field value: value=109 unit=mmHg
